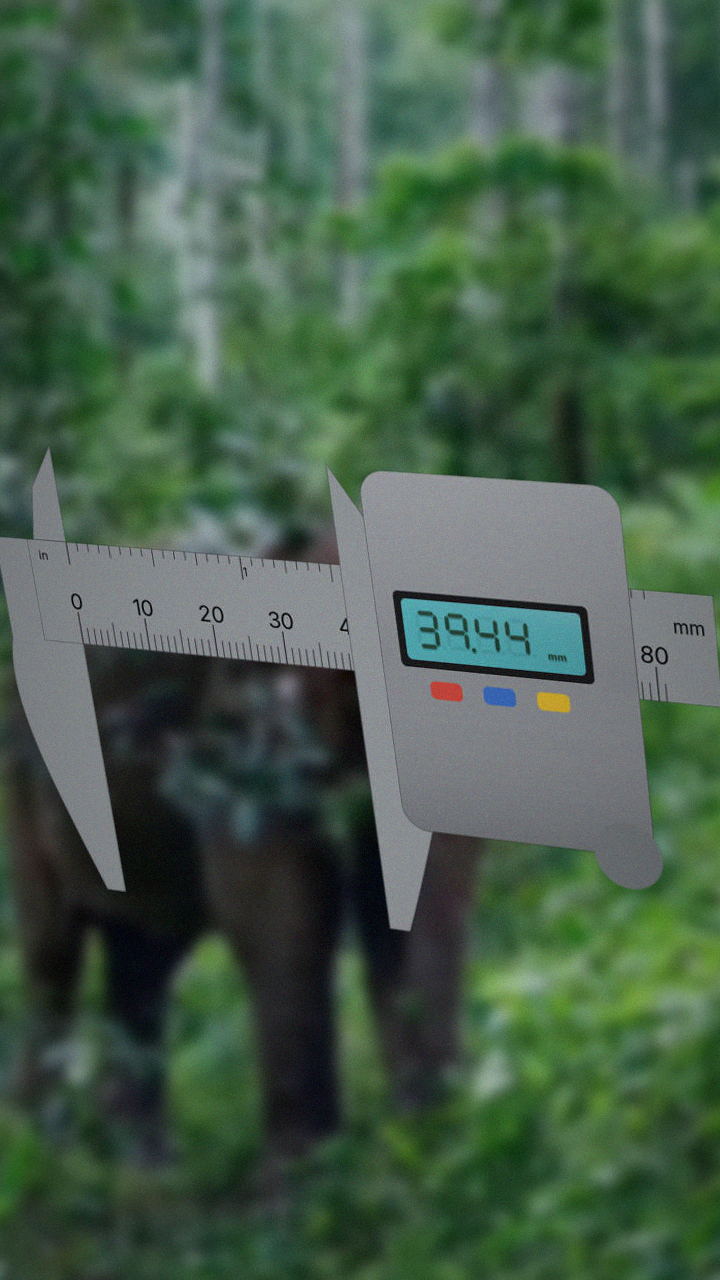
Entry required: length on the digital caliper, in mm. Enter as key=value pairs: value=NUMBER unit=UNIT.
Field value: value=39.44 unit=mm
